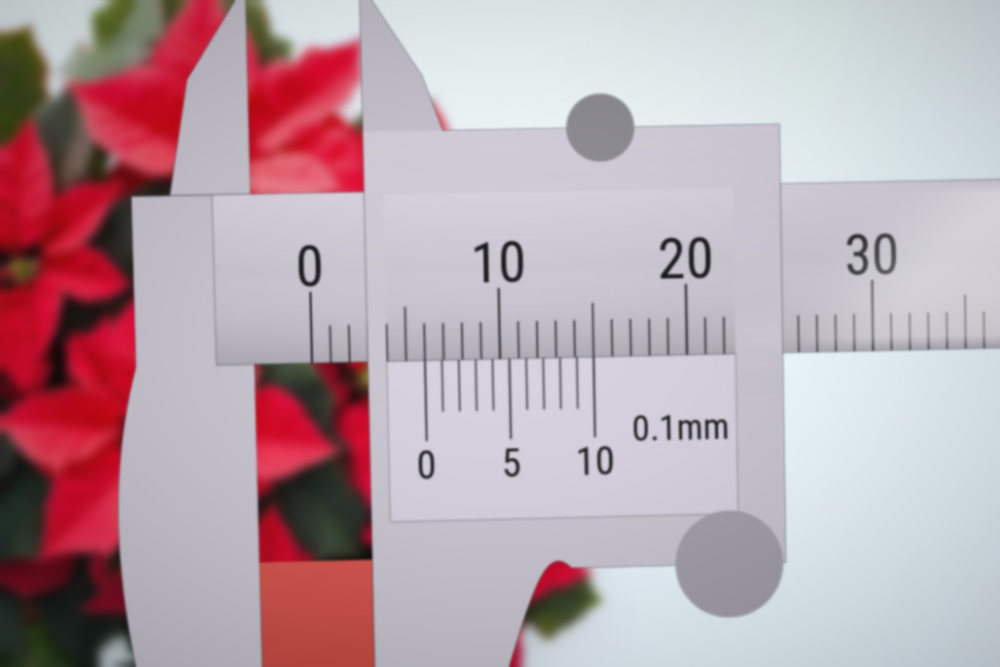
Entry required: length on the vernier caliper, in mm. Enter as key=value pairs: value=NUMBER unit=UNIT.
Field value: value=6.0 unit=mm
